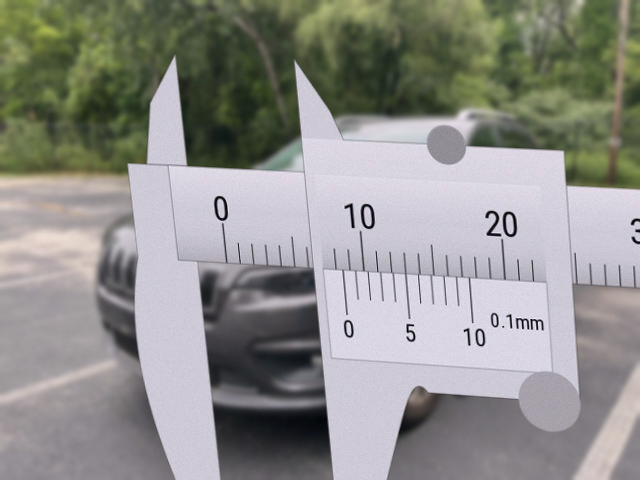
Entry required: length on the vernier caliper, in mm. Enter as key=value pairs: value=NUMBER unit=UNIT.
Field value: value=8.5 unit=mm
